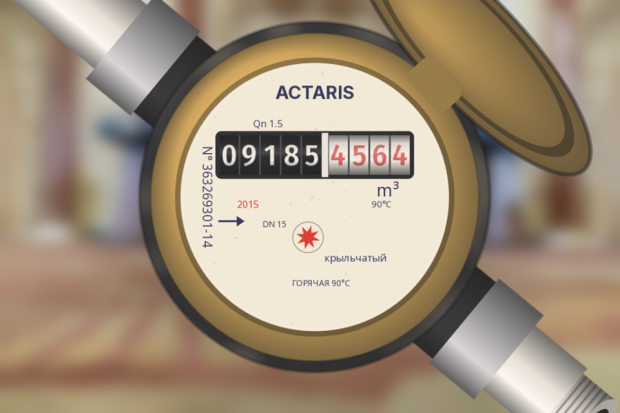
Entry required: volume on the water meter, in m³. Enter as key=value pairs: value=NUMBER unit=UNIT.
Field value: value=9185.4564 unit=m³
